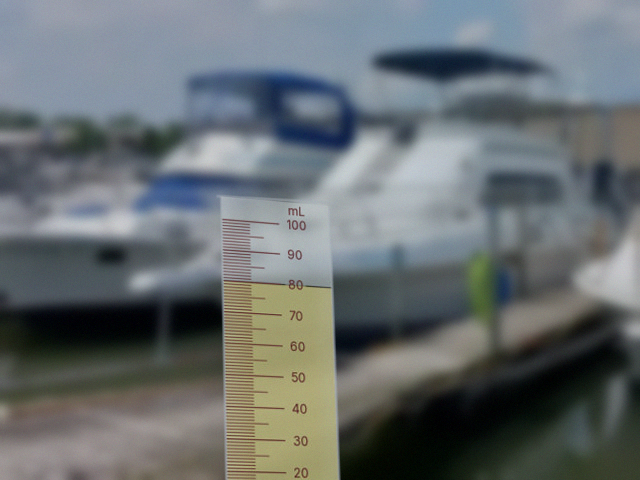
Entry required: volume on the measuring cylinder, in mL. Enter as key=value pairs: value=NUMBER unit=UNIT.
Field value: value=80 unit=mL
